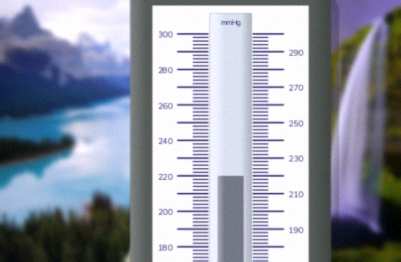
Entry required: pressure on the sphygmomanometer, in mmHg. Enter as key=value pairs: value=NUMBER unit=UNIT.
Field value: value=220 unit=mmHg
